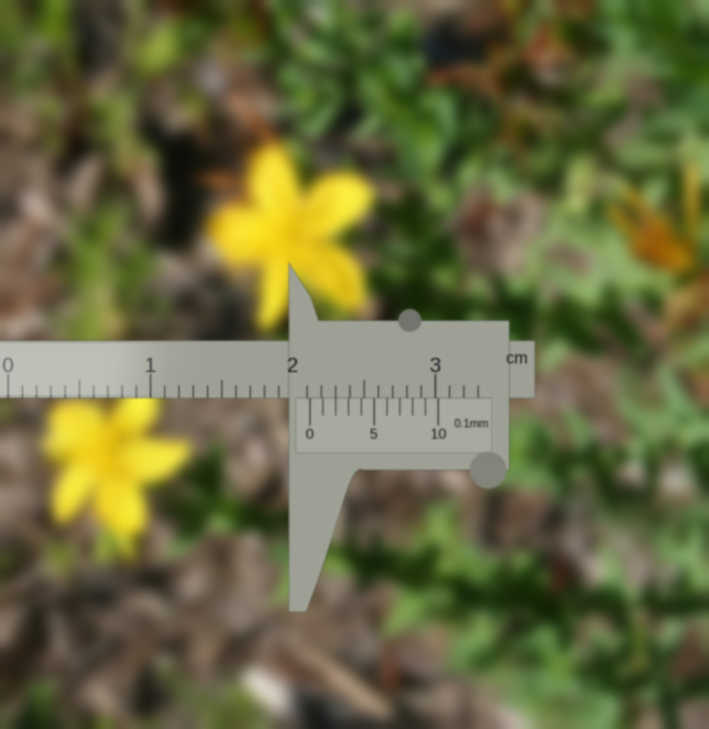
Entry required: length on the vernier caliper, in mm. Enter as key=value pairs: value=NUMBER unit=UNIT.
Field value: value=21.2 unit=mm
